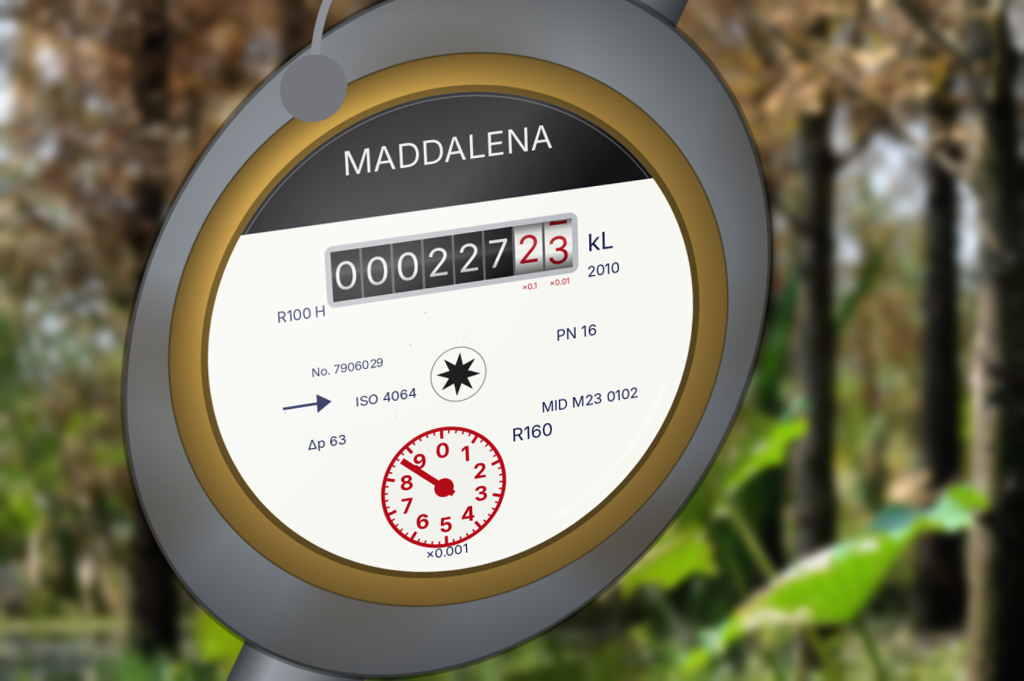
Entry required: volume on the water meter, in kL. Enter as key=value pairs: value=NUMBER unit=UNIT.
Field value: value=227.228 unit=kL
